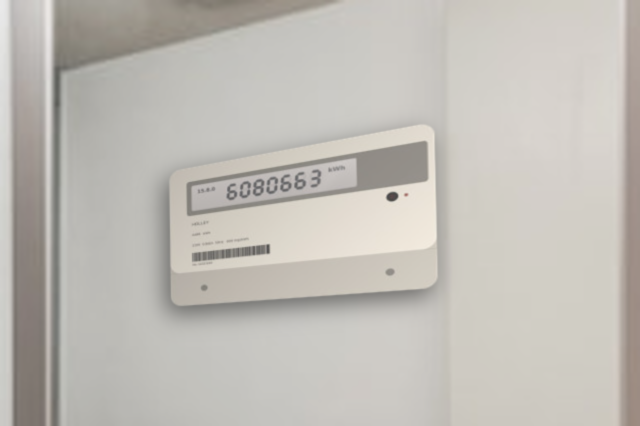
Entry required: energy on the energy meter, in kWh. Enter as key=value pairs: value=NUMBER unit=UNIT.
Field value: value=6080663 unit=kWh
